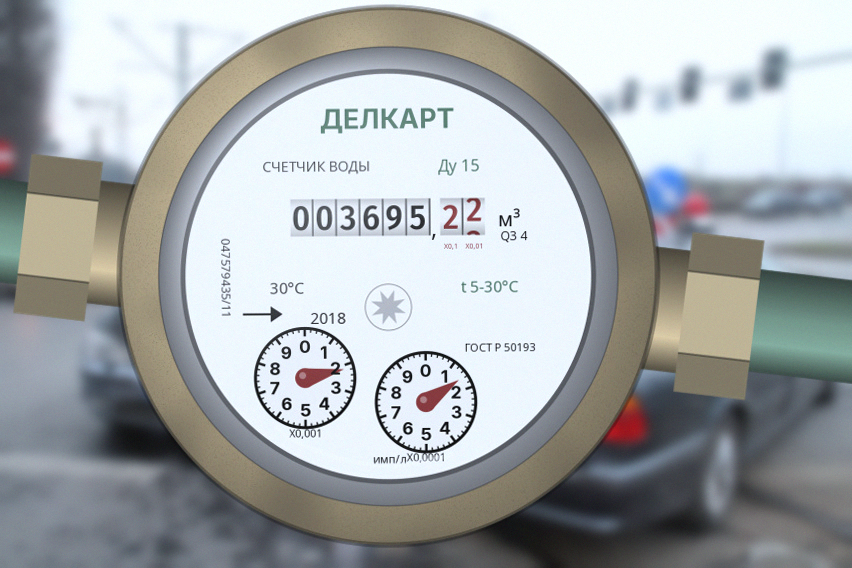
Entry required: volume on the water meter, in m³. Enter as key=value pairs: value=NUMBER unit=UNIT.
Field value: value=3695.2221 unit=m³
